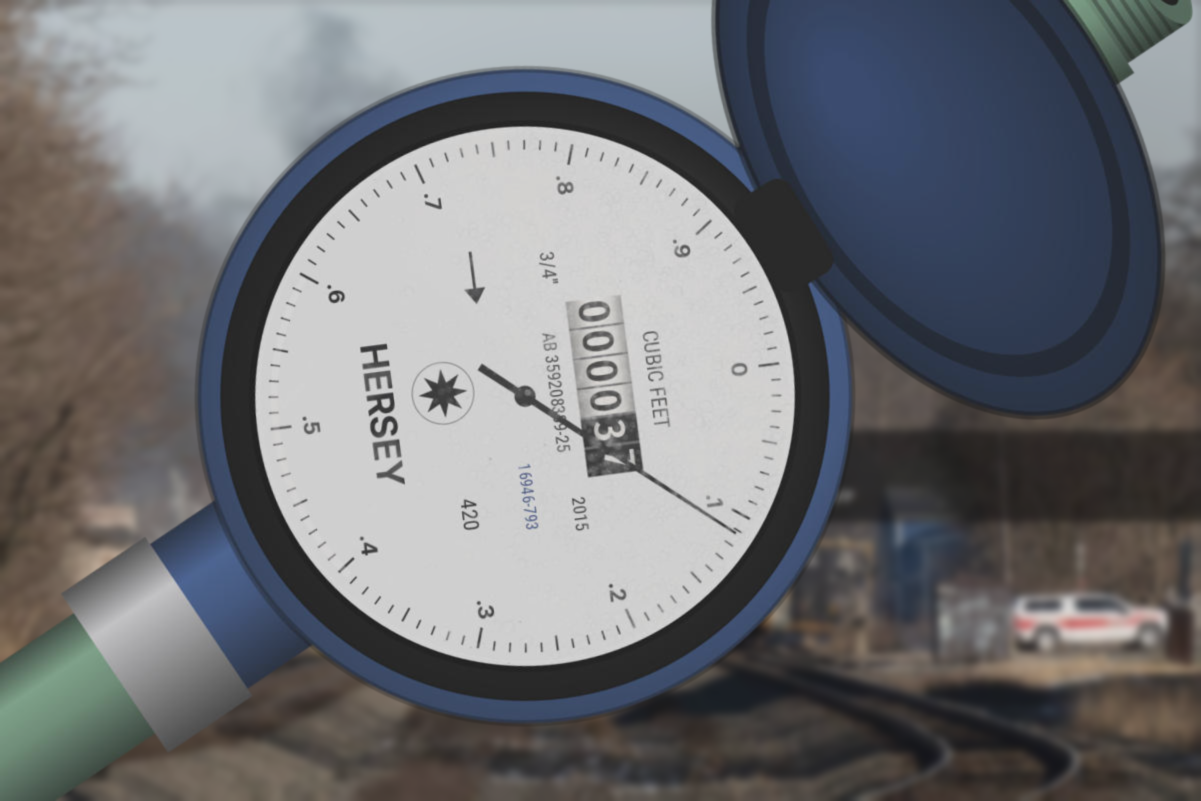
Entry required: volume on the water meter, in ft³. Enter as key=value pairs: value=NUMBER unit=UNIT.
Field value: value=37.11 unit=ft³
